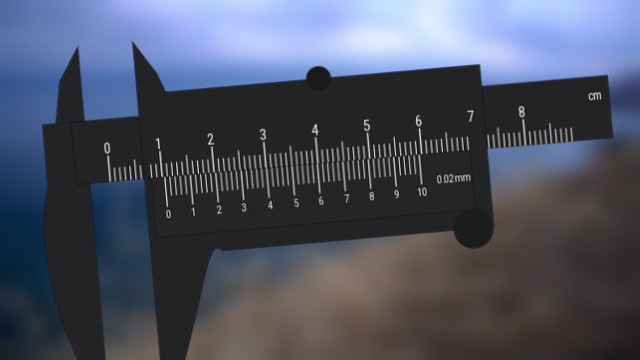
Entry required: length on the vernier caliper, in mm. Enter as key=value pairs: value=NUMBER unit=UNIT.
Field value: value=10.5 unit=mm
